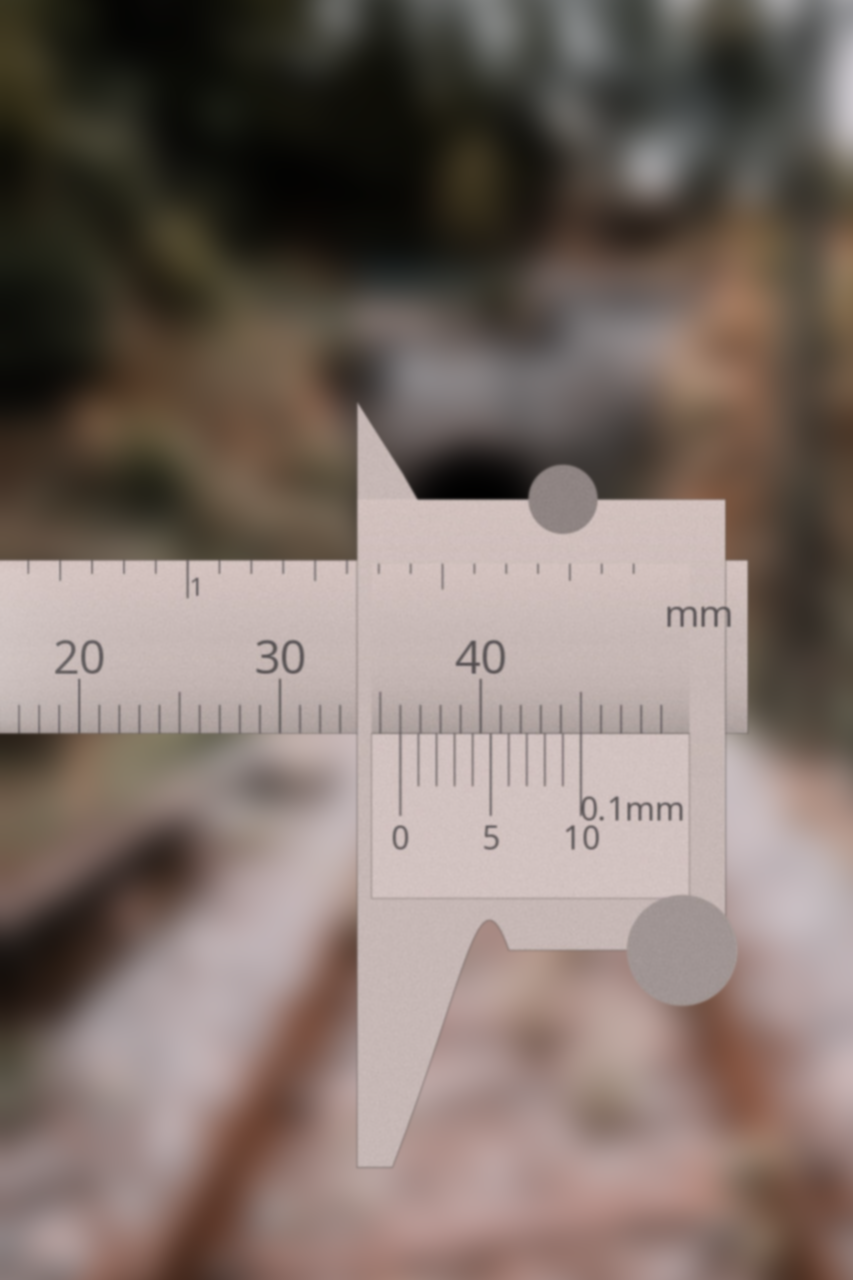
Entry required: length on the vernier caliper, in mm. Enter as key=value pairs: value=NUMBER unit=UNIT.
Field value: value=36.0 unit=mm
